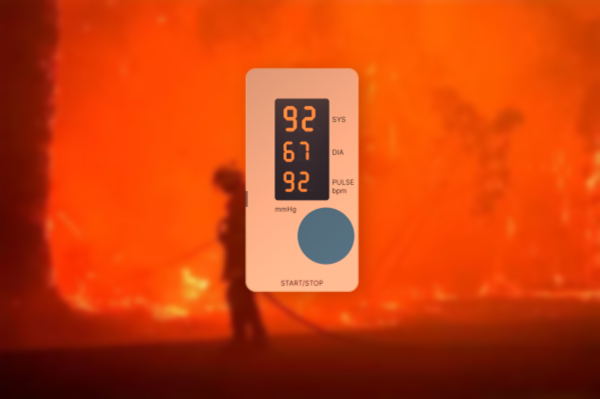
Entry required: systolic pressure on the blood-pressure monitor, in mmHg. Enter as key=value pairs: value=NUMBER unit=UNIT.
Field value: value=92 unit=mmHg
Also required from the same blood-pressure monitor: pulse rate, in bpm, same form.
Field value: value=92 unit=bpm
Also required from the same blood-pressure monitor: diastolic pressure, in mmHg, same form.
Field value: value=67 unit=mmHg
